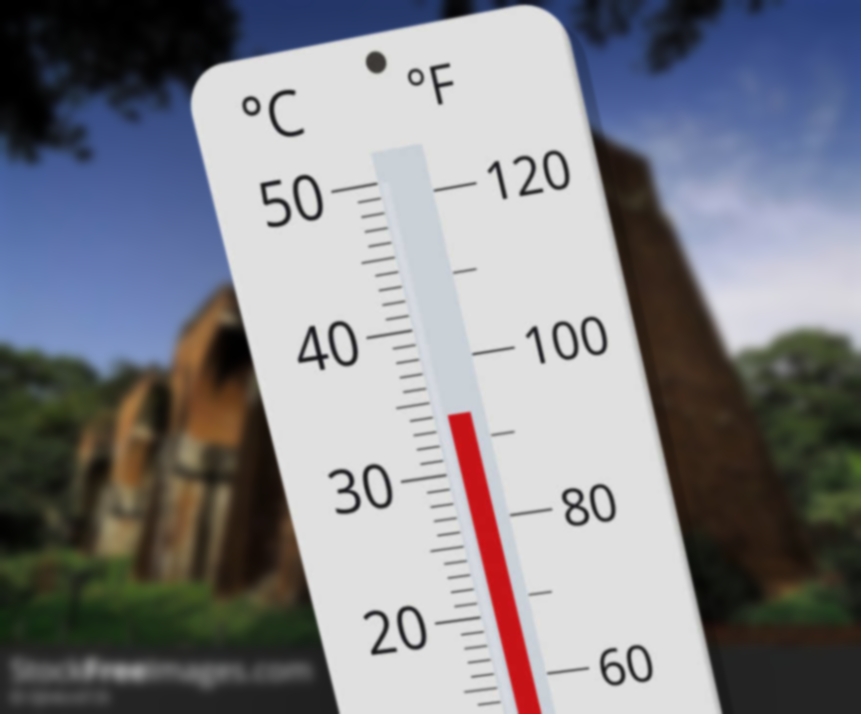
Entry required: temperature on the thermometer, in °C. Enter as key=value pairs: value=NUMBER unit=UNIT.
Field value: value=34 unit=°C
